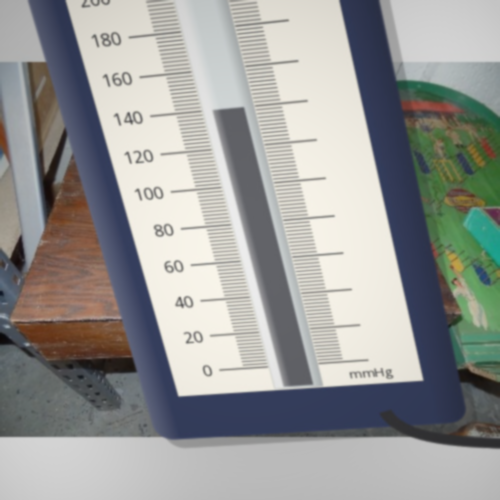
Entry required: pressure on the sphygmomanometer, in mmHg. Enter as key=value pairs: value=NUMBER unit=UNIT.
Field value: value=140 unit=mmHg
